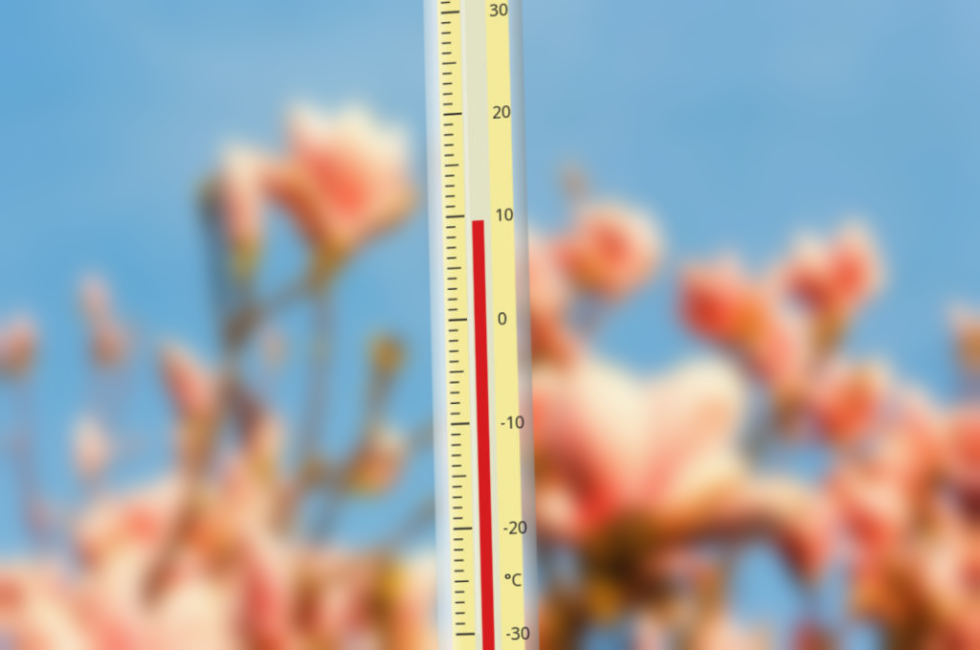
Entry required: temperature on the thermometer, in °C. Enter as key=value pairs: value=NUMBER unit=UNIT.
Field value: value=9.5 unit=°C
